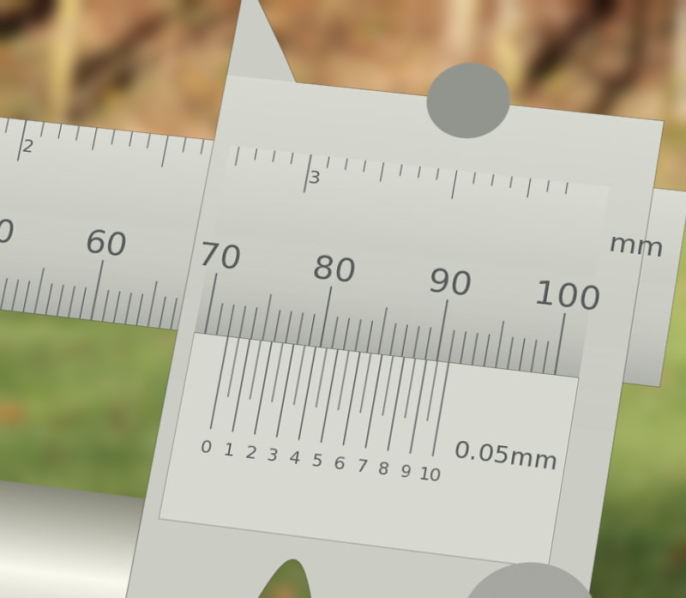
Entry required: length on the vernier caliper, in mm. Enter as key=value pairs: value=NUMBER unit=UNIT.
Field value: value=72.0 unit=mm
